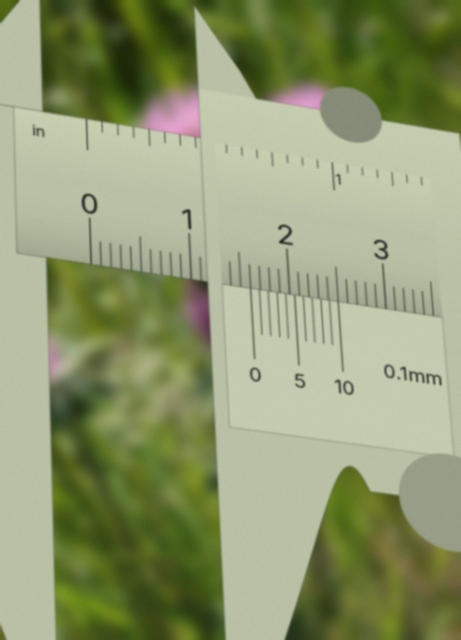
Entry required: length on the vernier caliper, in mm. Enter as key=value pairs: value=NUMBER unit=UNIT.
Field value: value=16.0 unit=mm
